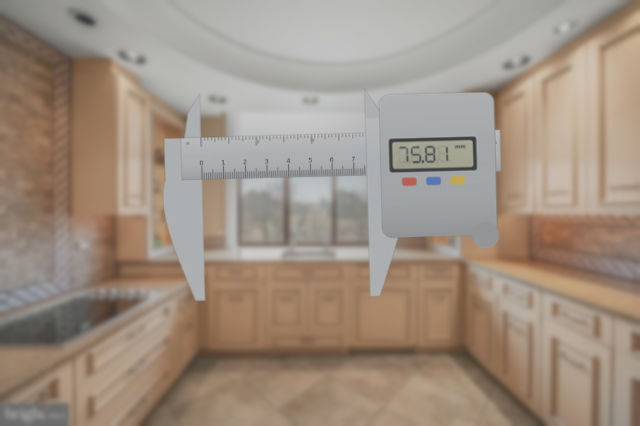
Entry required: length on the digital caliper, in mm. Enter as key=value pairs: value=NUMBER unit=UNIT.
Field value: value=75.81 unit=mm
